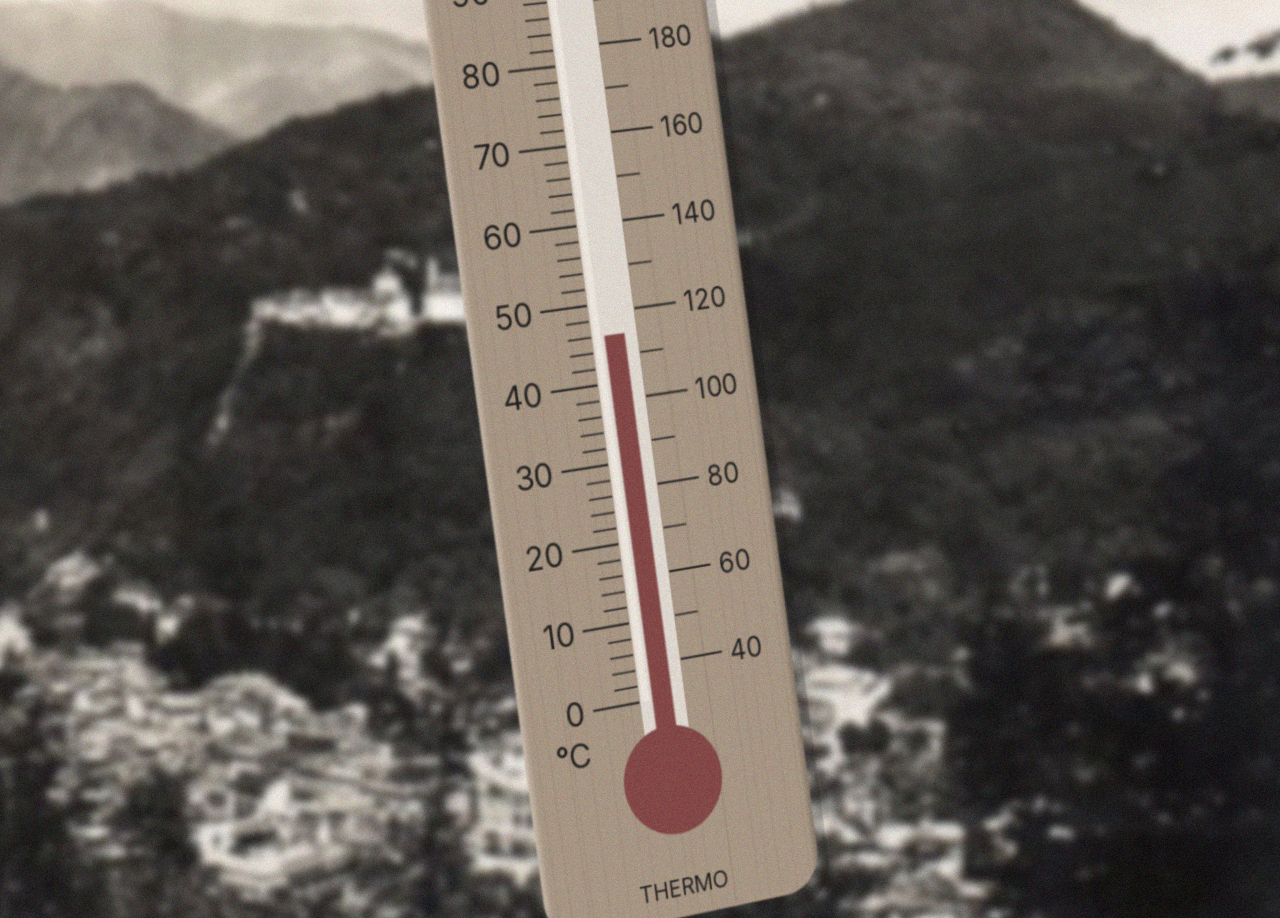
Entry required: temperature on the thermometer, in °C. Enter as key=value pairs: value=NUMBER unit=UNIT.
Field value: value=46 unit=°C
